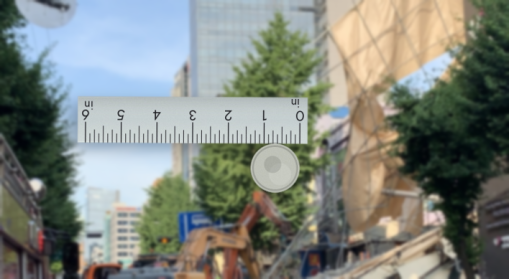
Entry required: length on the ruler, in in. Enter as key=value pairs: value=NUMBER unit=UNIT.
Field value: value=1.375 unit=in
